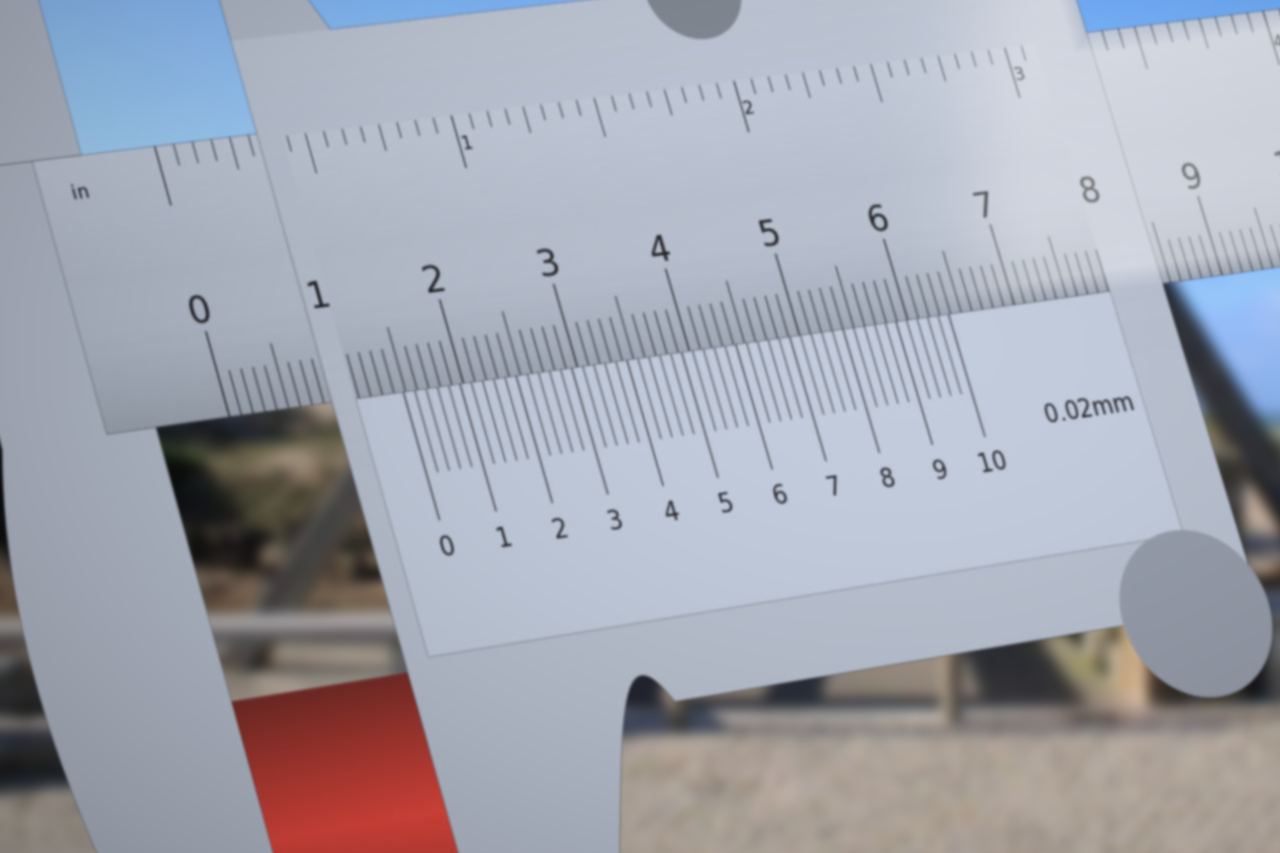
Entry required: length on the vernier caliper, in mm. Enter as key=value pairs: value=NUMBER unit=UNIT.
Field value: value=14.8 unit=mm
